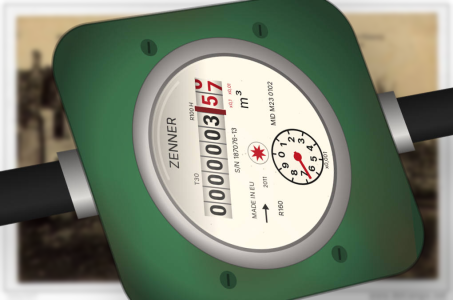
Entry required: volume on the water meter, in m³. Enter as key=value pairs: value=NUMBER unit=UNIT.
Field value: value=3.566 unit=m³
